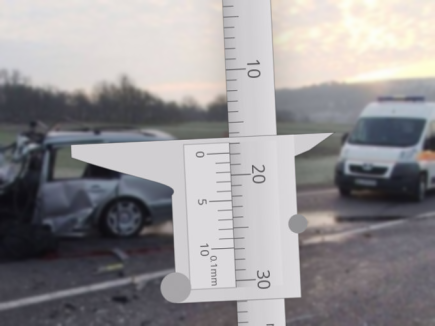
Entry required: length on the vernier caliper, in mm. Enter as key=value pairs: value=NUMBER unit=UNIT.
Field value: value=17.9 unit=mm
